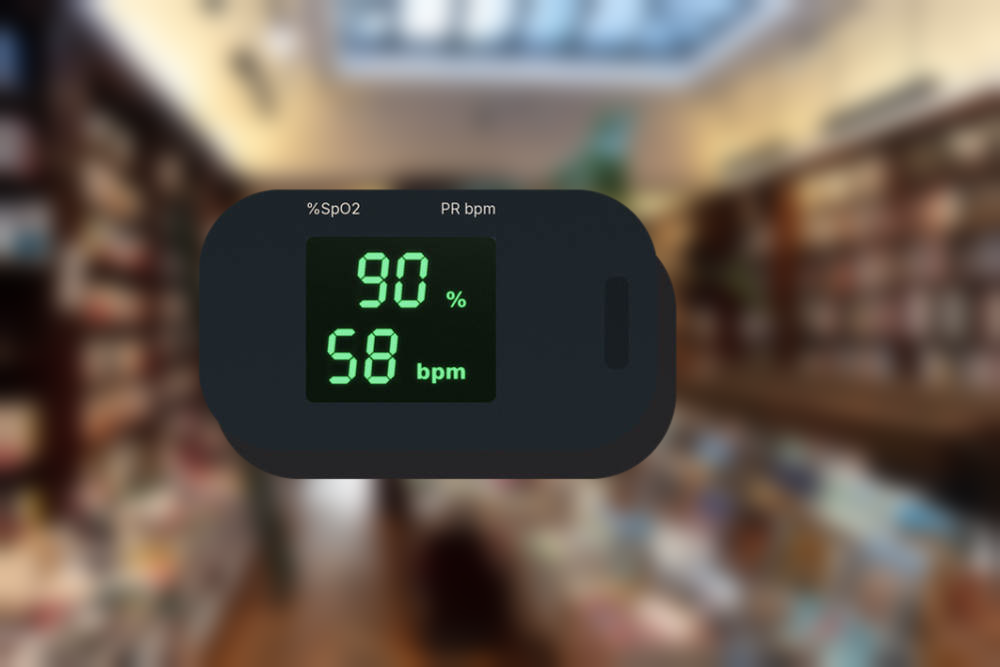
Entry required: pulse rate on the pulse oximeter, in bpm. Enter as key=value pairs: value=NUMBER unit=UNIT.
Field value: value=58 unit=bpm
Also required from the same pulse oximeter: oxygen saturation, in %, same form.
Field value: value=90 unit=%
